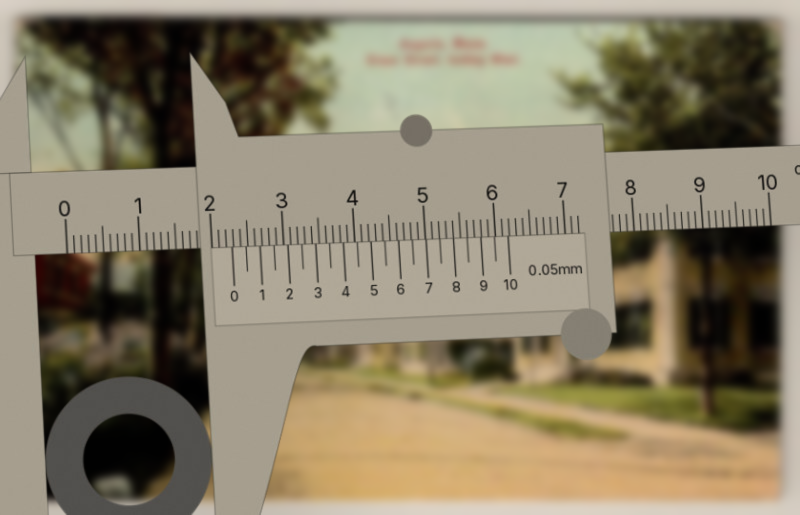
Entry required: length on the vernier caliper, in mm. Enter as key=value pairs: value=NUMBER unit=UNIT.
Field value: value=22.8 unit=mm
